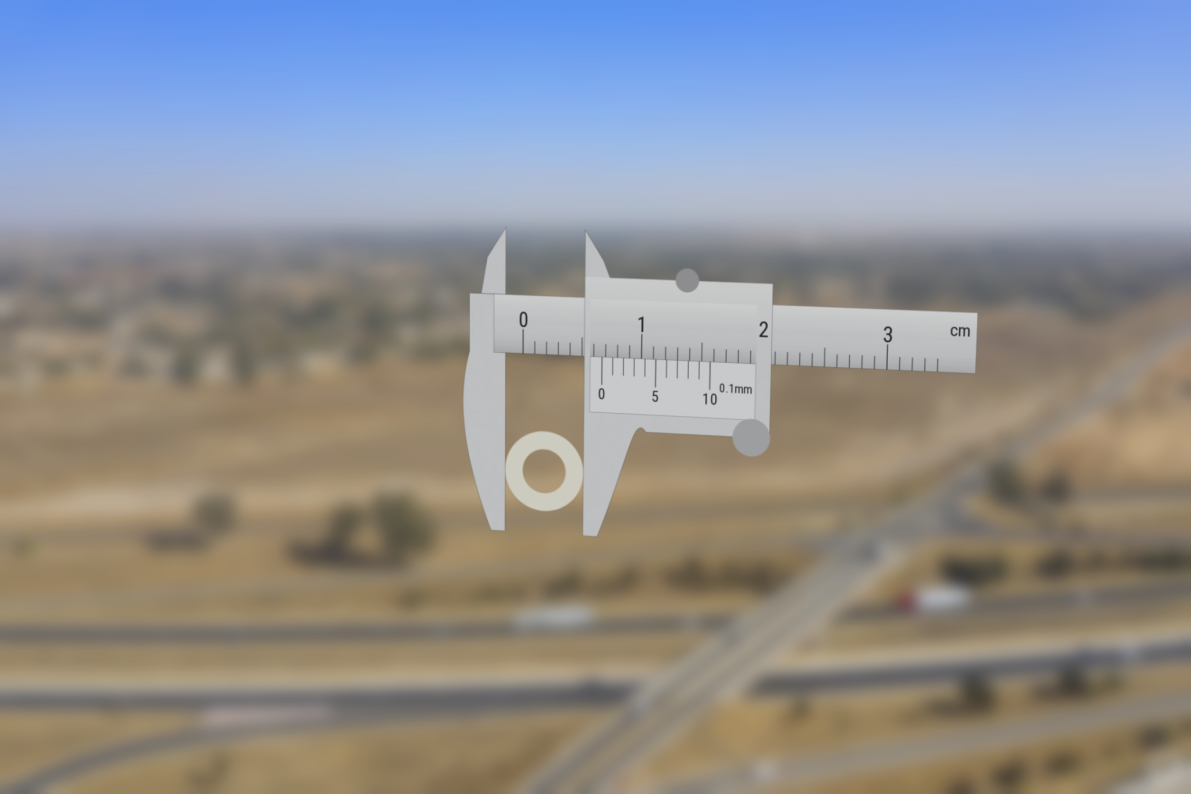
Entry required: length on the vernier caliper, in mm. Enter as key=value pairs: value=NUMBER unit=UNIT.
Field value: value=6.7 unit=mm
